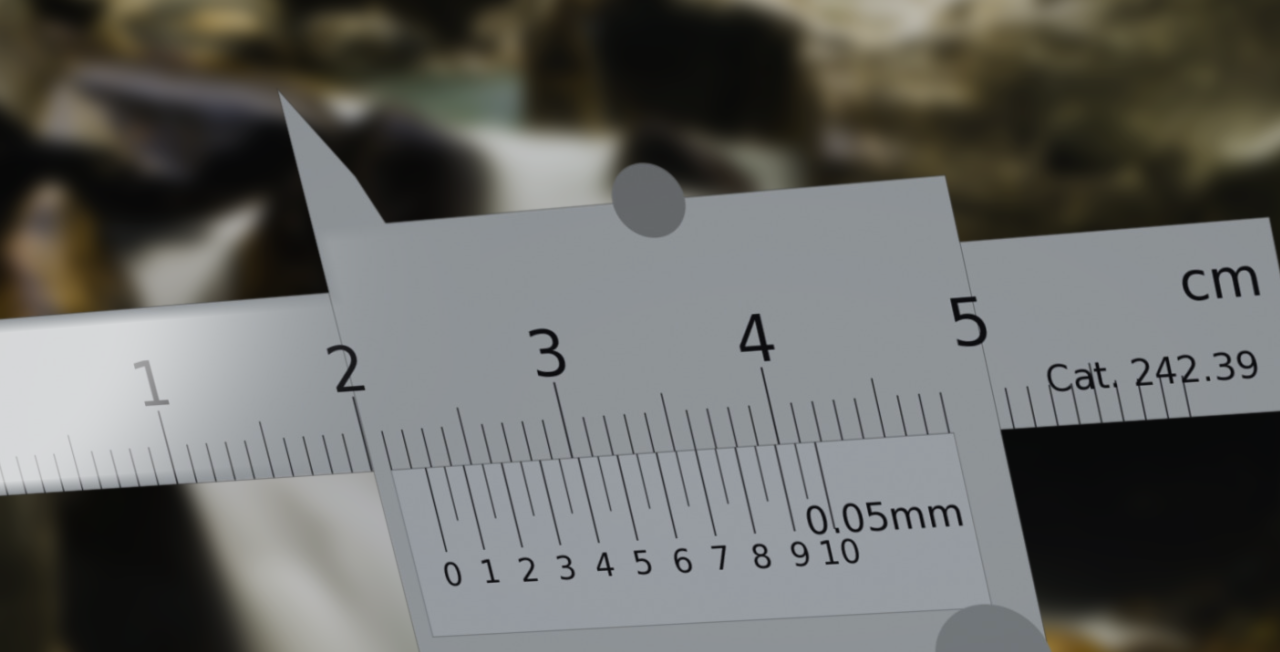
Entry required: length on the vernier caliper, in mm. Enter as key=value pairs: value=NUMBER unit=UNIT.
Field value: value=22.7 unit=mm
